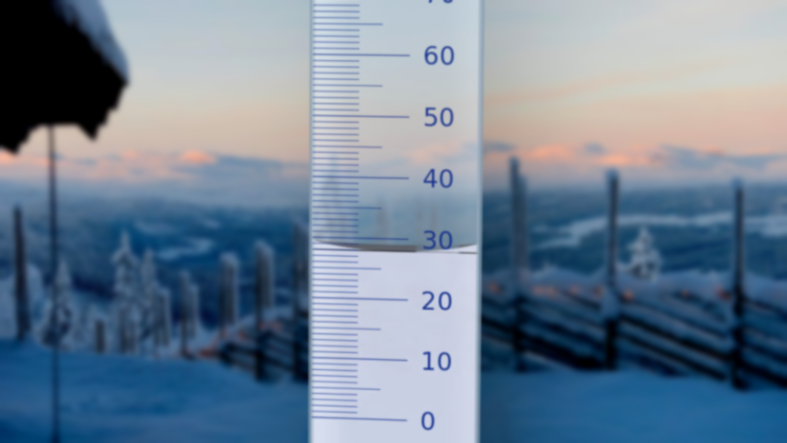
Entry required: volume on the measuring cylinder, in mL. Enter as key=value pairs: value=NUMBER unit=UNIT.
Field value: value=28 unit=mL
